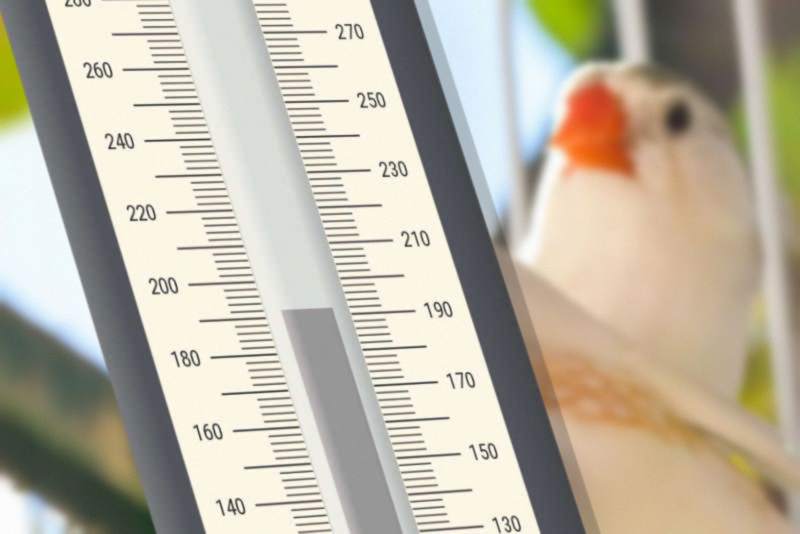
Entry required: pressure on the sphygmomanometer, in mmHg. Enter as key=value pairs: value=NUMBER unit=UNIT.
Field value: value=192 unit=mmHg
